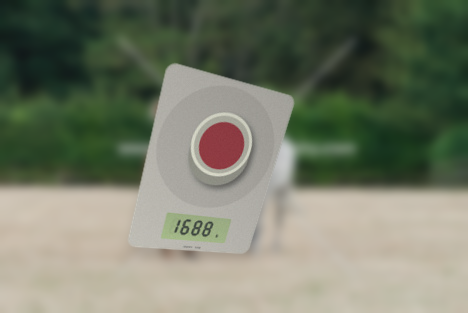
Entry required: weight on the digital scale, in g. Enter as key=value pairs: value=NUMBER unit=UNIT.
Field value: value=1688 unit=g
